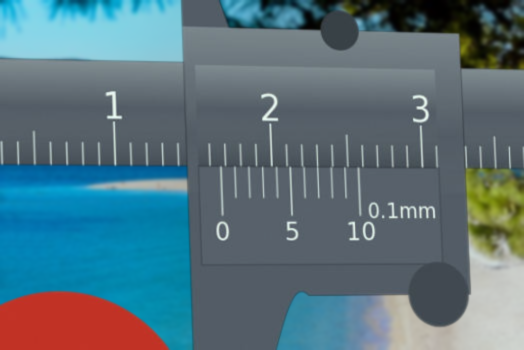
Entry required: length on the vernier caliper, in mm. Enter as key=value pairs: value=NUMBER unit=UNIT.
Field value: value=16.7 unit=mm
